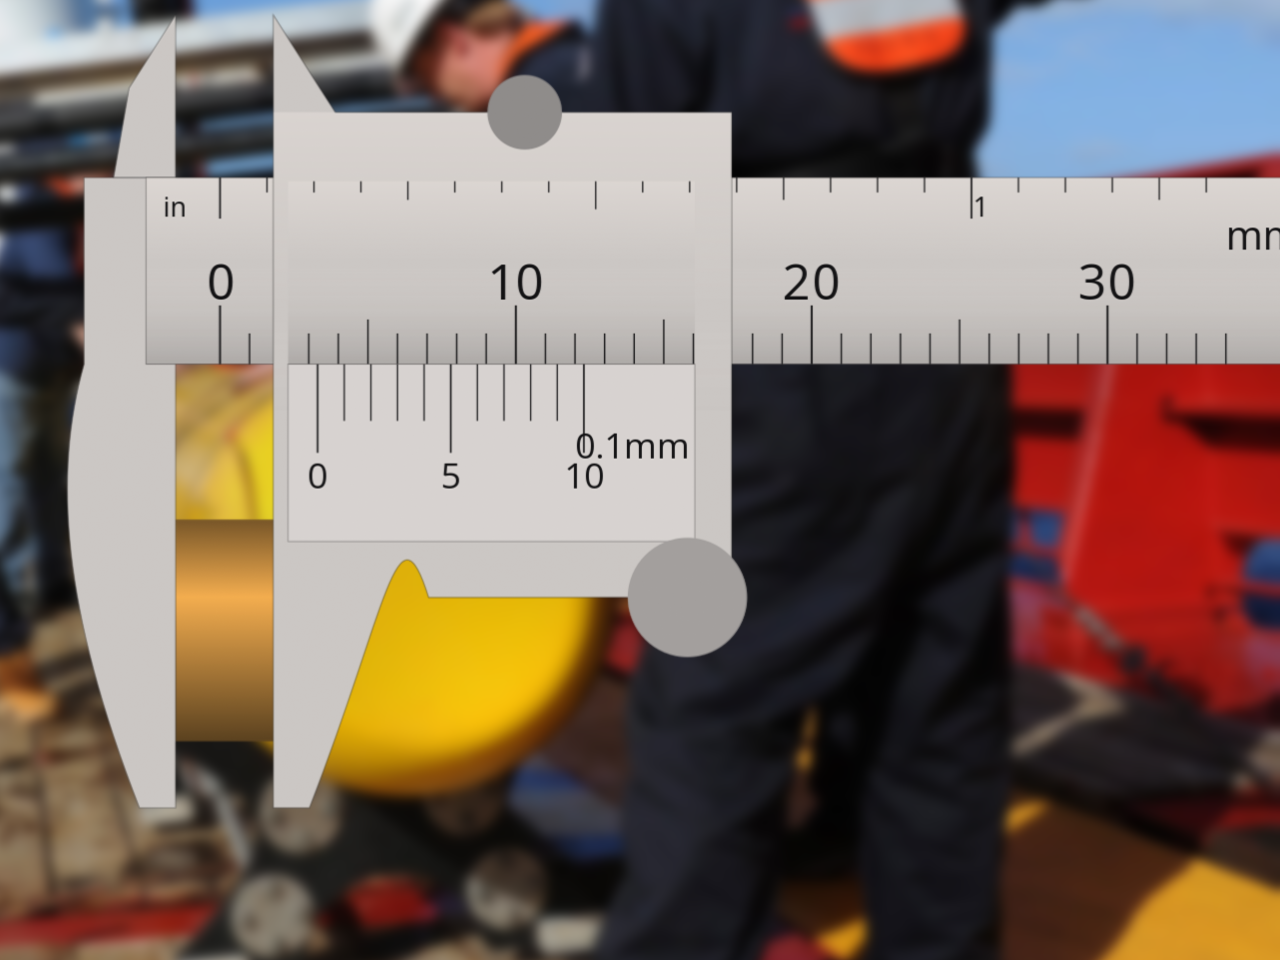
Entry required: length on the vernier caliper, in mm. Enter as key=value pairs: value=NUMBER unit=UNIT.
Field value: value=3.3 unit=mm
